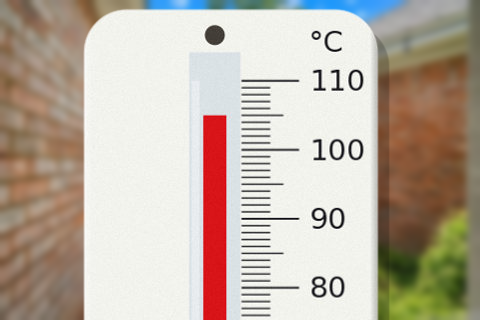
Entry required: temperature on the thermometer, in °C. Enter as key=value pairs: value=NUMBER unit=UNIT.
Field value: value=105 unit=°C
